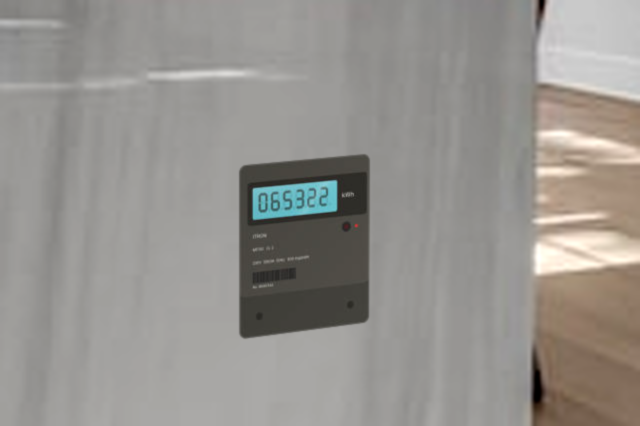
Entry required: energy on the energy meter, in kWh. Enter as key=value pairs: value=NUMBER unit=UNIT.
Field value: value=65322 unit=kWh
